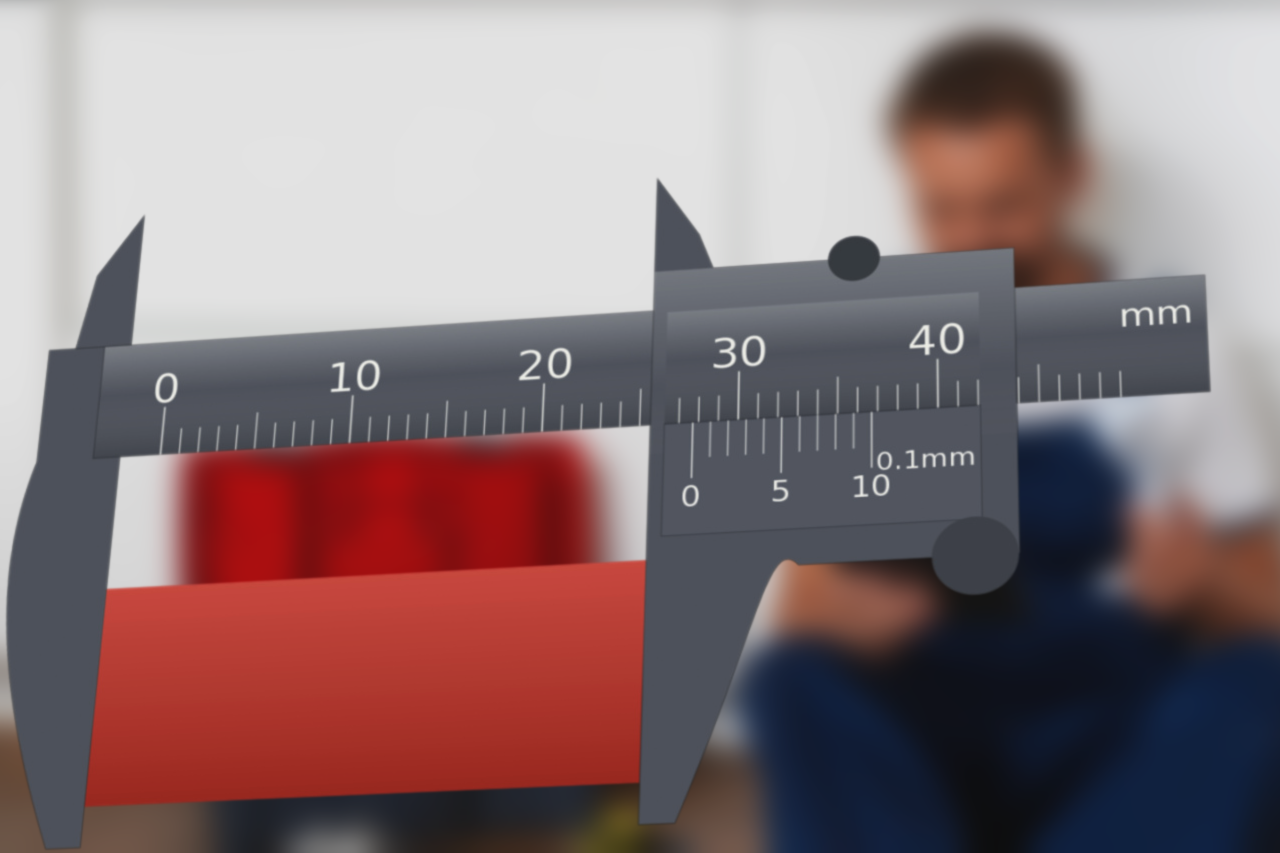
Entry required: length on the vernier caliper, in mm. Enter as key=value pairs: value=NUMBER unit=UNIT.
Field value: value=27.7 unit=mm
